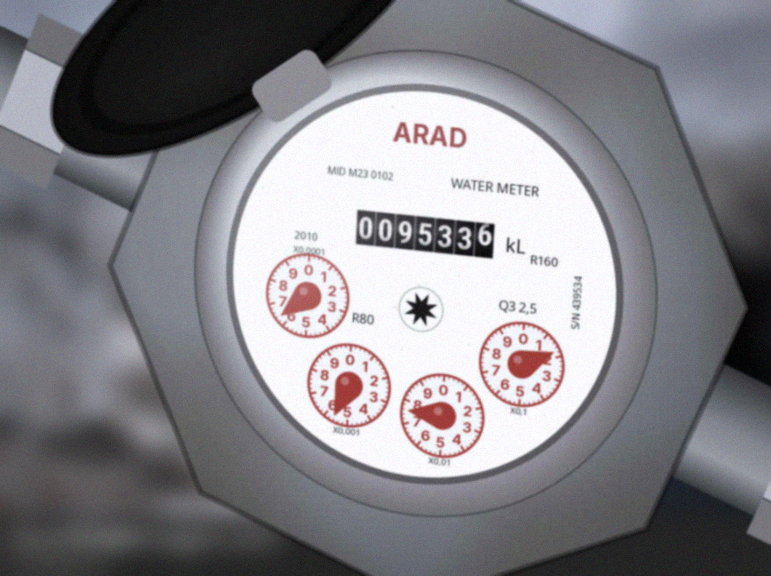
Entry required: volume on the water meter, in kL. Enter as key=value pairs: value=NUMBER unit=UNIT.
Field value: value=95336.1756 unit=kL
